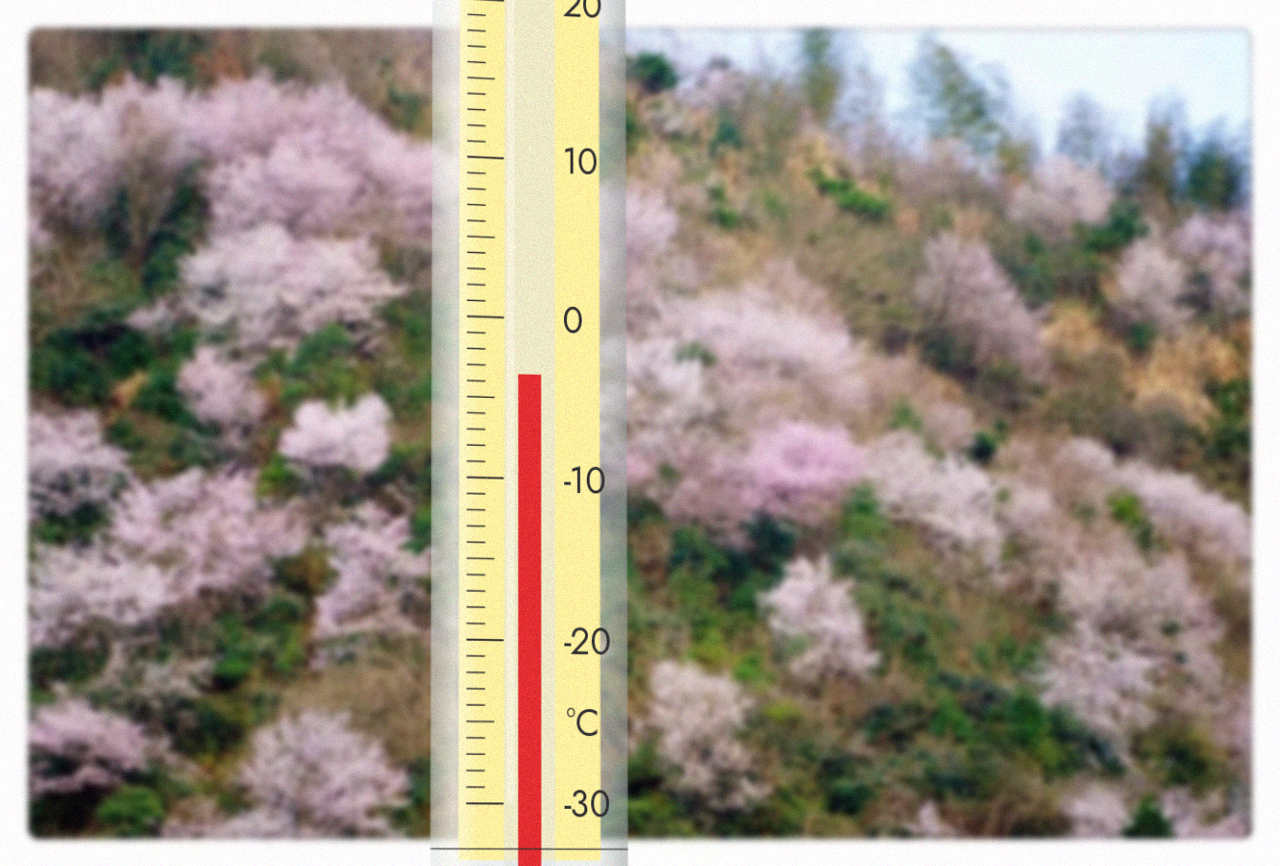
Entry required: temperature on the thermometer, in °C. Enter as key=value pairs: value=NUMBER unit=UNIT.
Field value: value=-3.5 unit=°C
